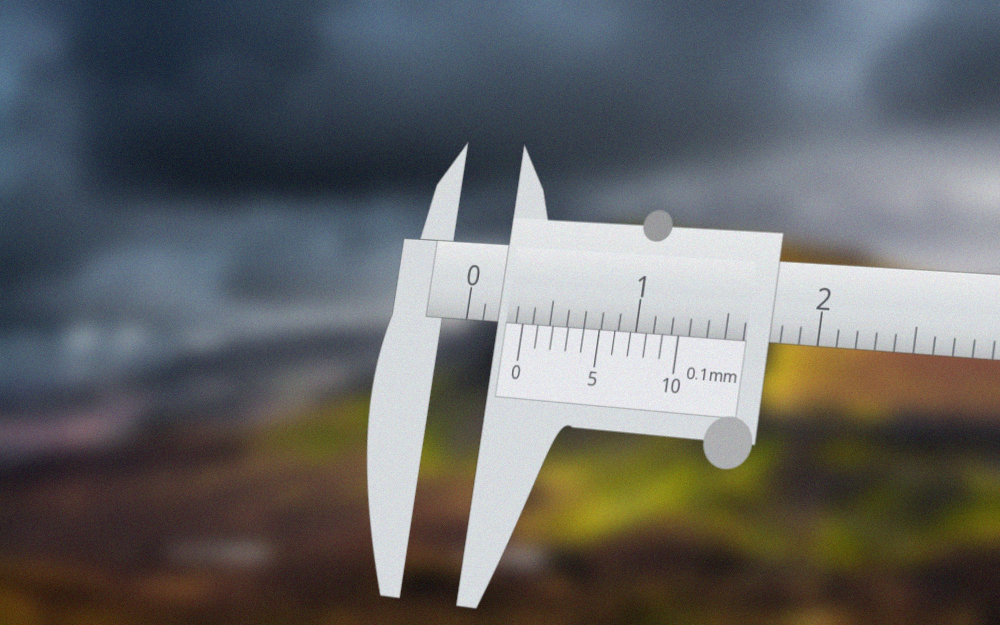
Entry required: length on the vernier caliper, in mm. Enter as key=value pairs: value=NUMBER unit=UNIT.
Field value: value=3.4 unit=mm
